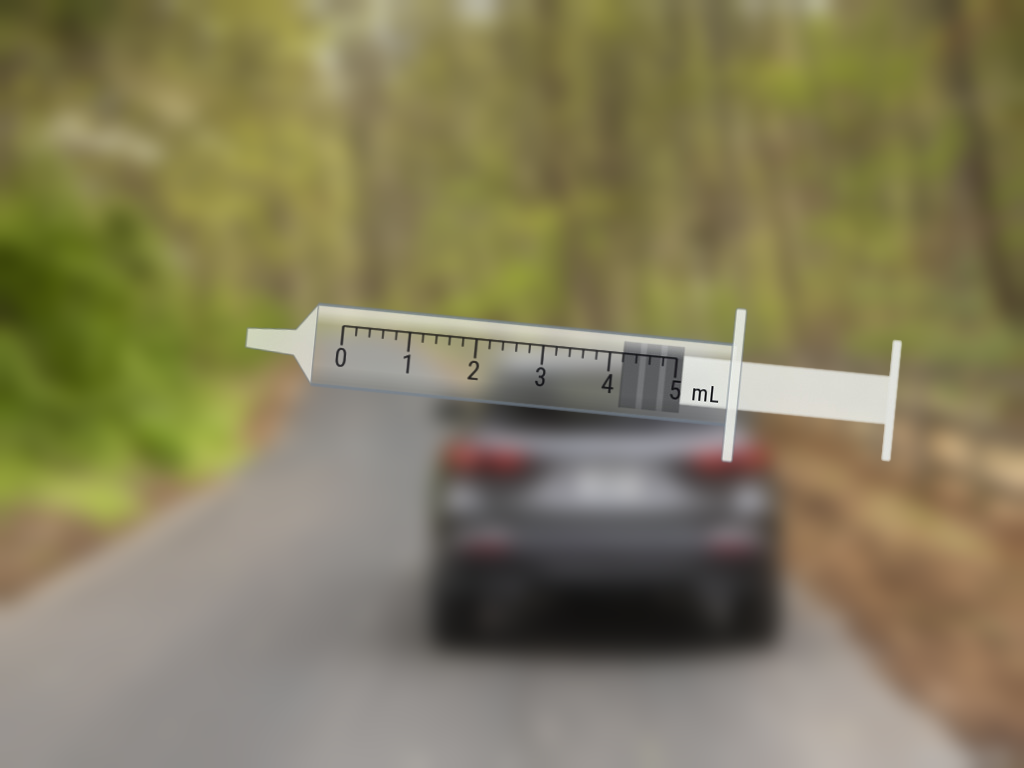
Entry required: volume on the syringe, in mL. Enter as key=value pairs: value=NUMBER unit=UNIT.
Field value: value=4.2 unit=mL
